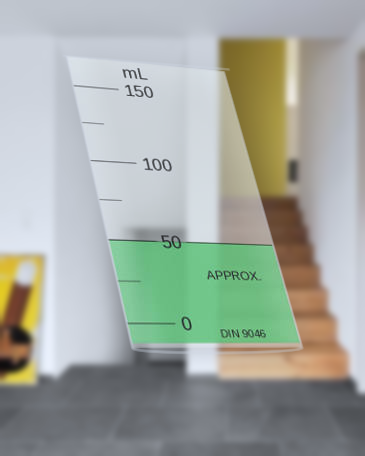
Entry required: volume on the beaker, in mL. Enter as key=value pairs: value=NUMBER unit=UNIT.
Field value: value=50 unit=mL
